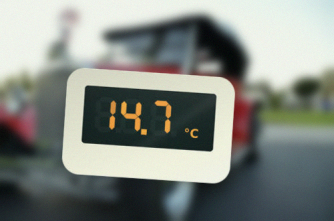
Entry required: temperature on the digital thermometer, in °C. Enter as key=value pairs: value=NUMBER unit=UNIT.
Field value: value=14.7 unit=°C
